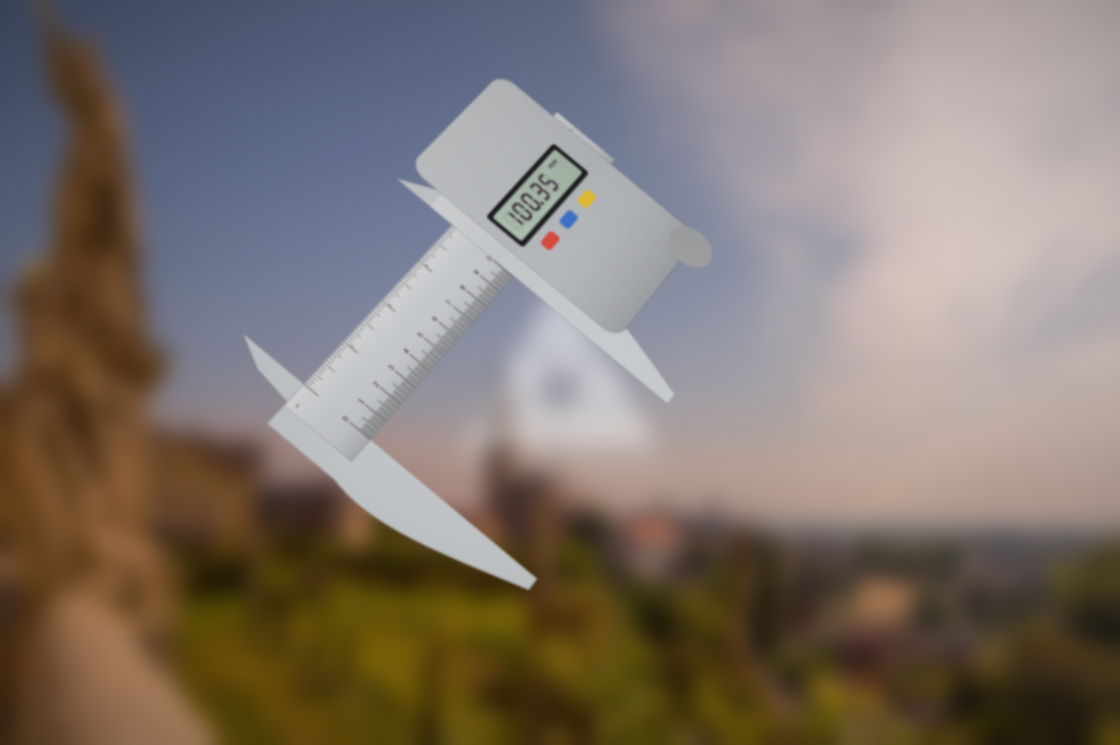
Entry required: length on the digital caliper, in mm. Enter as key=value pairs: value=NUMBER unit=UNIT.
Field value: value=100.35 unit=mm
